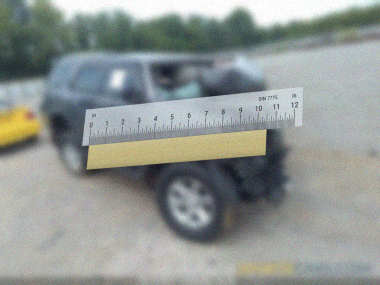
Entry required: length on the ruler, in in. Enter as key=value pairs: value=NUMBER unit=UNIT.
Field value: value=10.5 unit=in
